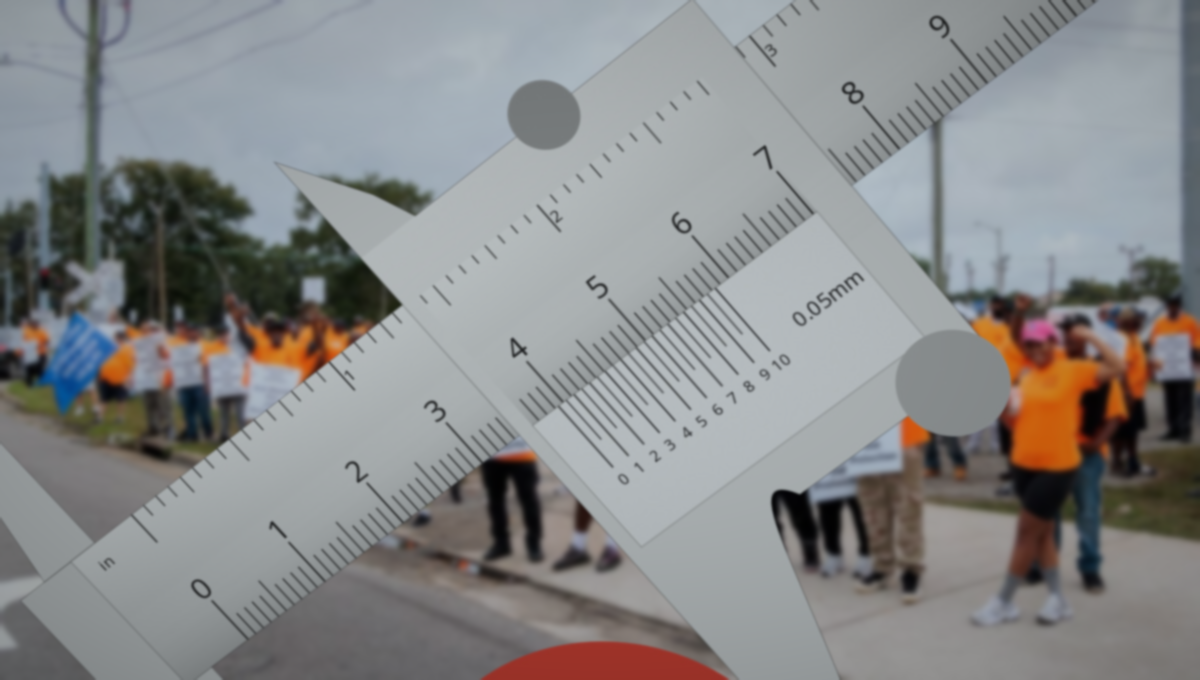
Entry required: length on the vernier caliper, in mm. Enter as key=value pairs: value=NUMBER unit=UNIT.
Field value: value=39.4 unit=mm
